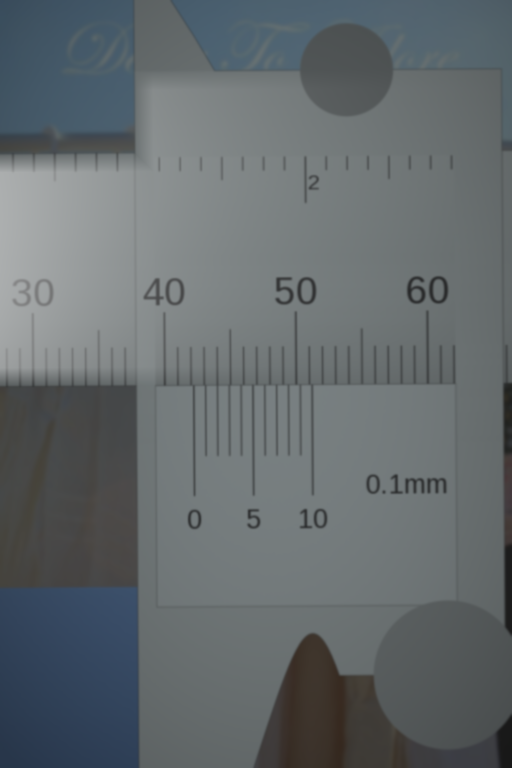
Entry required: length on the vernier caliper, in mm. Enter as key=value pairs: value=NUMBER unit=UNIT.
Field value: value=42.2 unit=mm
